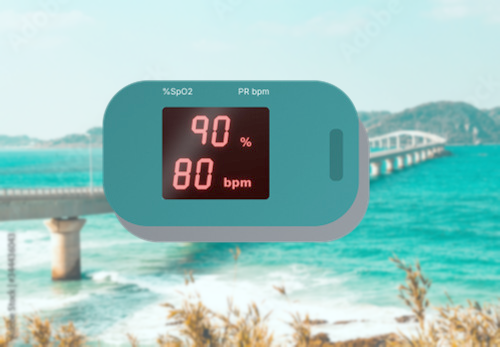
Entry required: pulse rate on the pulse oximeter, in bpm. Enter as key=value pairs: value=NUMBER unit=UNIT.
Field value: value=80 unit=bpm
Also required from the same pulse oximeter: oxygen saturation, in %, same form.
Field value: value=90 unit=%
